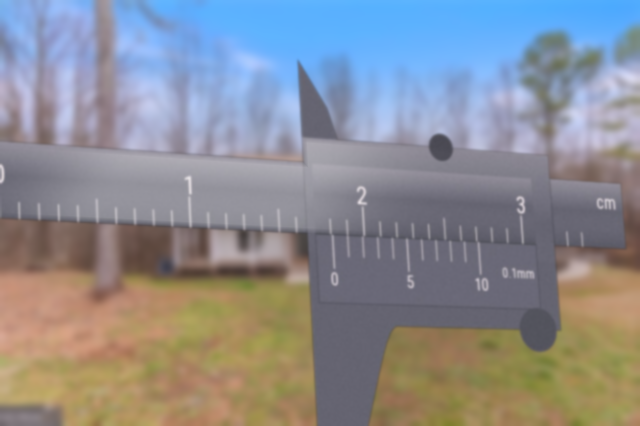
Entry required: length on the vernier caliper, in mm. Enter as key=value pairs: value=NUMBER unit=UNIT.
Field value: value=18.1 unit=mm
